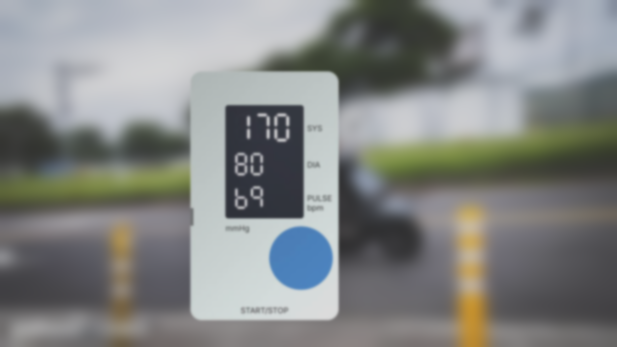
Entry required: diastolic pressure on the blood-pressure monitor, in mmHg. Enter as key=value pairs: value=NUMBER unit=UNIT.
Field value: value=80 unit=mmHg
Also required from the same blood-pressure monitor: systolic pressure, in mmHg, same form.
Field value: value=170 unit=mmHg
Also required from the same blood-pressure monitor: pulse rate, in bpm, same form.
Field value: value=69 unit=bpm
